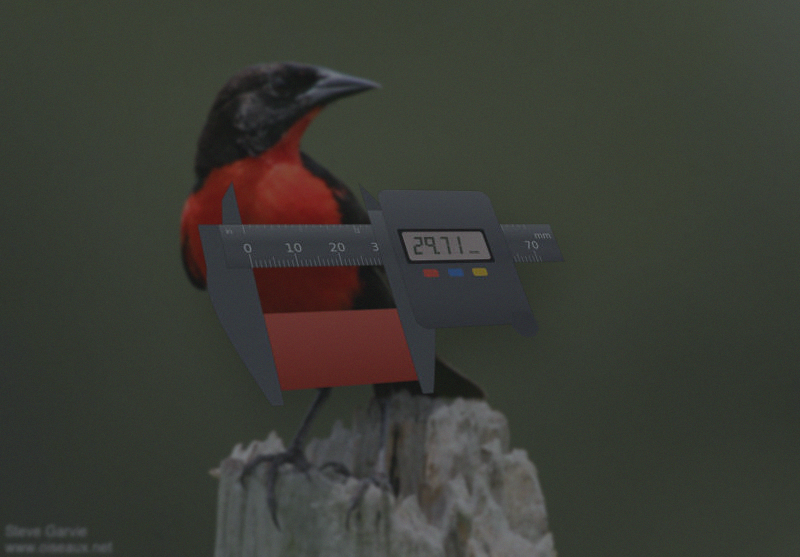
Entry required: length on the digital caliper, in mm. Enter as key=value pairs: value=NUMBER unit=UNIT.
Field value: value=29.71 unit=mm
